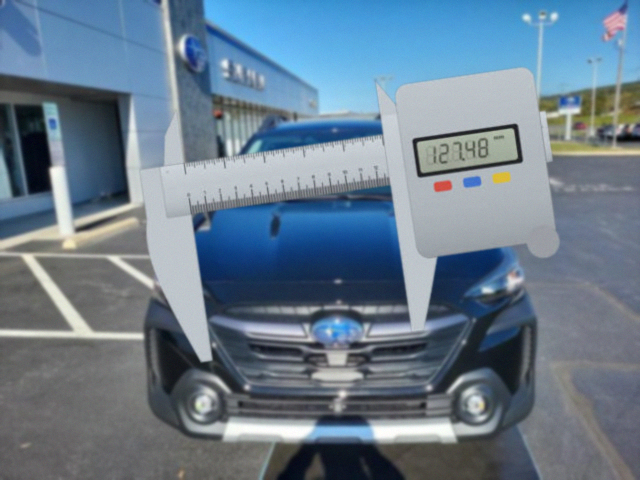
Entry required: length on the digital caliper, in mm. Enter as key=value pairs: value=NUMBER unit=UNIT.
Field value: value=127.48 unit=mm
